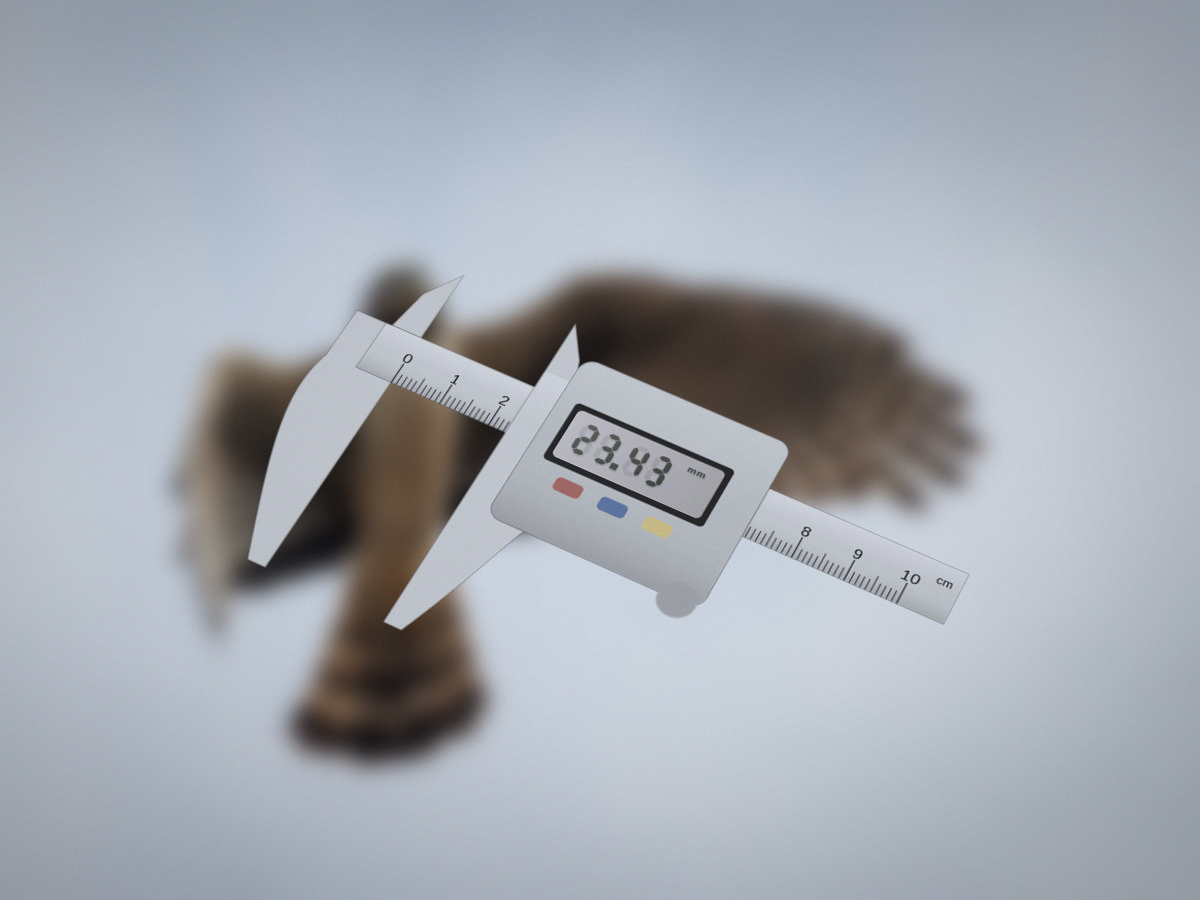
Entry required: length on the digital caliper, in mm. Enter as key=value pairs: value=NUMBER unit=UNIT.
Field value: value=23.43 unit=mm
